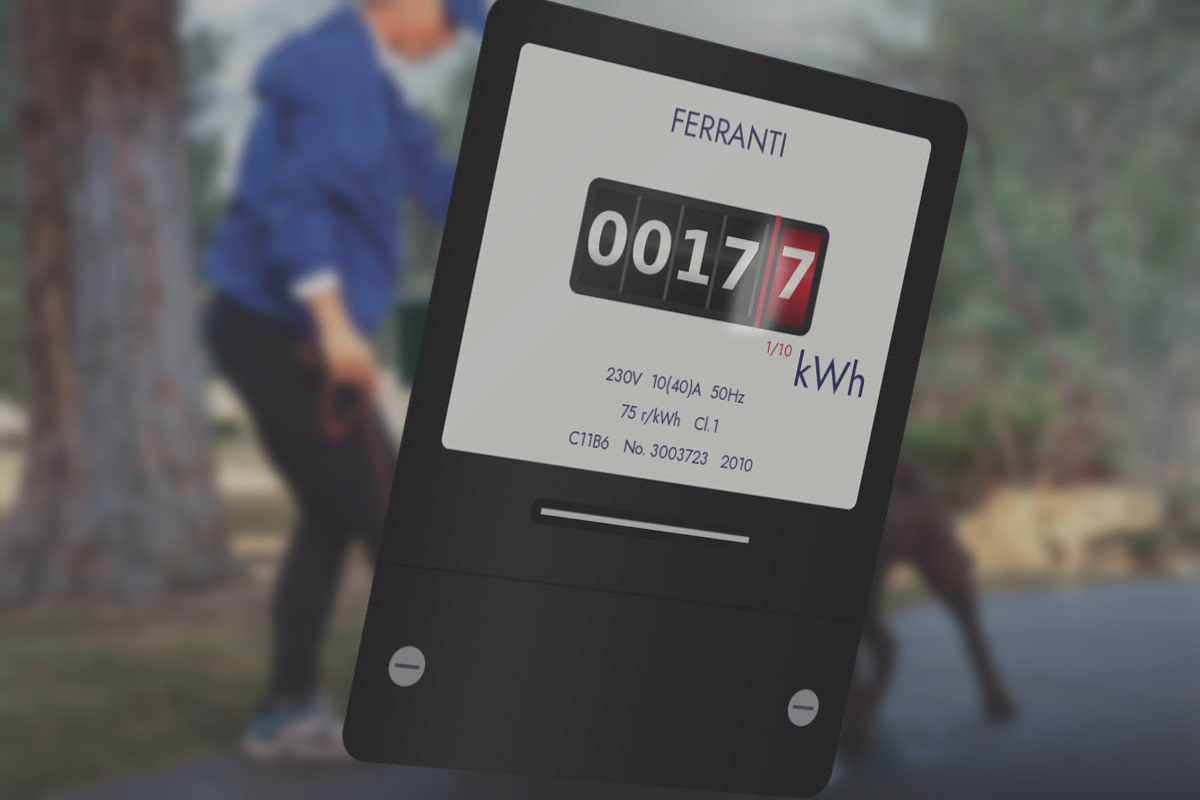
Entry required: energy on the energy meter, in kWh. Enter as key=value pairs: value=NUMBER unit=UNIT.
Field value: value=17.7 unit=kWh
